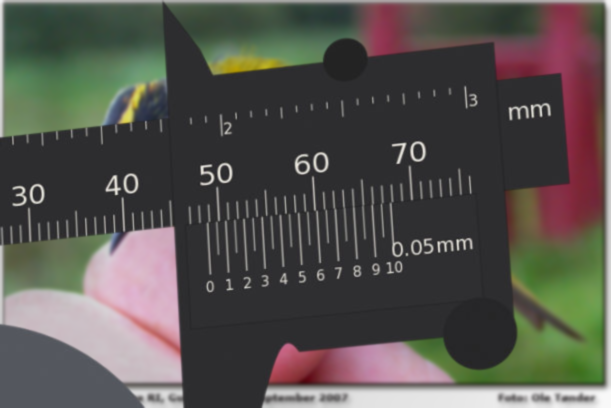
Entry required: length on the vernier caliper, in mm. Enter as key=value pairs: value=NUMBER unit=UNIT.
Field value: value=48.8 unit=mm
